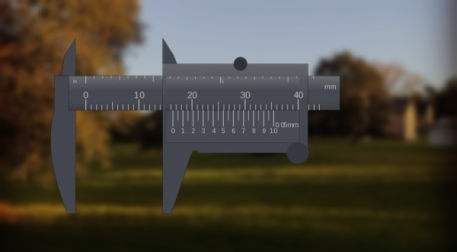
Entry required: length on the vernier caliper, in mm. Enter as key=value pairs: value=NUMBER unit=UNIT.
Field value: value=16.4 unit=mm
